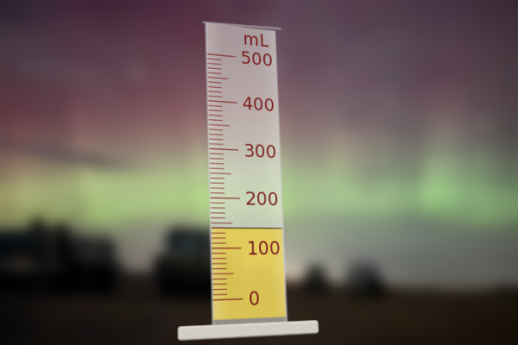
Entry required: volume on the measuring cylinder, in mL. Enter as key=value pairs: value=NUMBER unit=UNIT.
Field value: value=140 unit=mL
